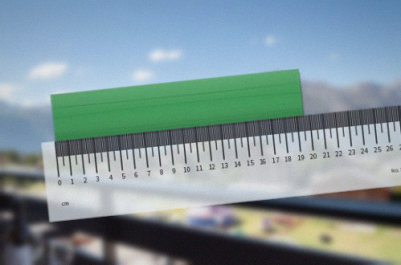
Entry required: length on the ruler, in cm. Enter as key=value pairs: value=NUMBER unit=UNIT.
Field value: value=19.5 unit=cm
